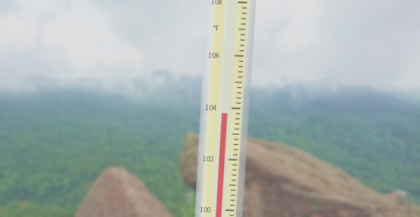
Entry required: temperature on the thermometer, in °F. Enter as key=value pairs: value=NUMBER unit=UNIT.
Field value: value=103.8 unit=°F
